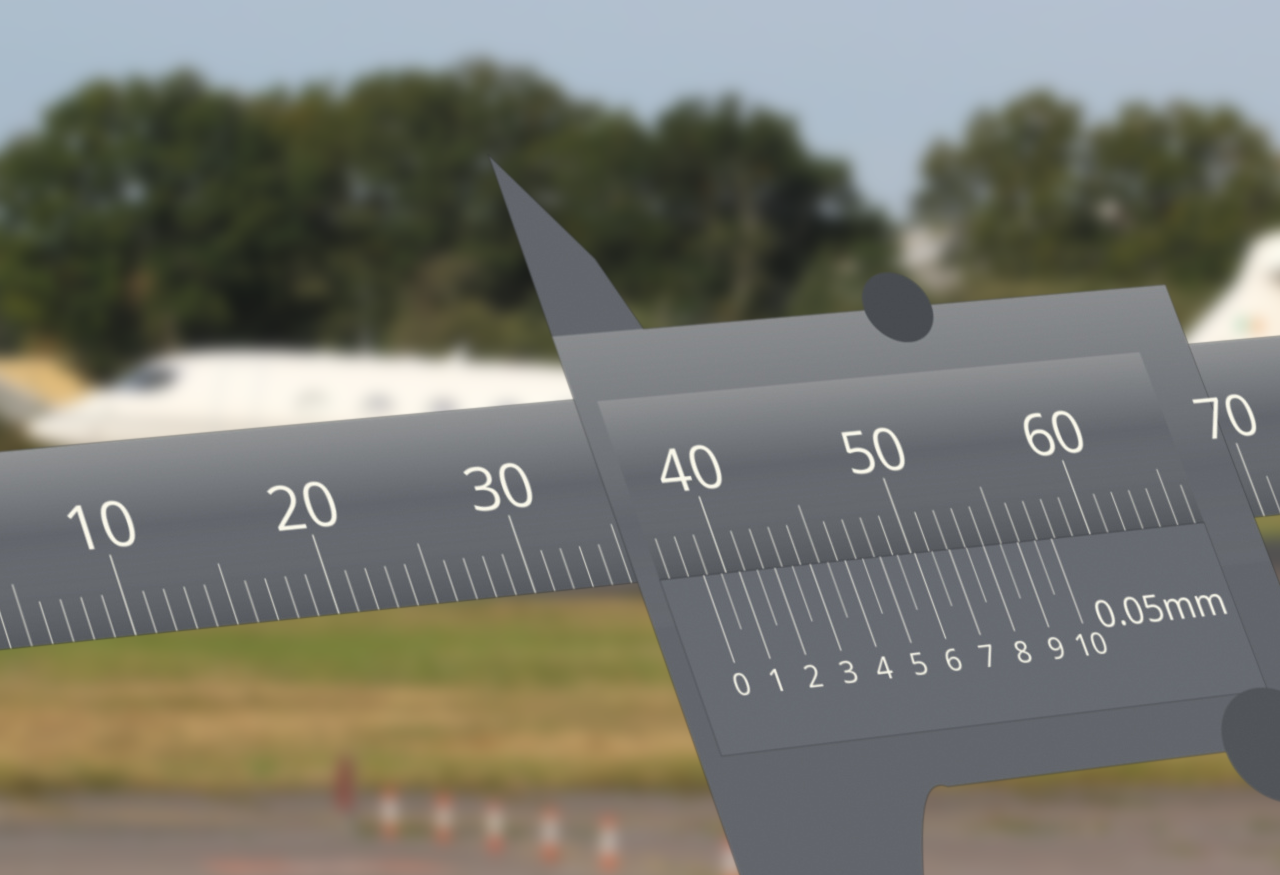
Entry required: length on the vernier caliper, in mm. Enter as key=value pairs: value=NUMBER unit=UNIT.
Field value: value=38.8 unit=mm
